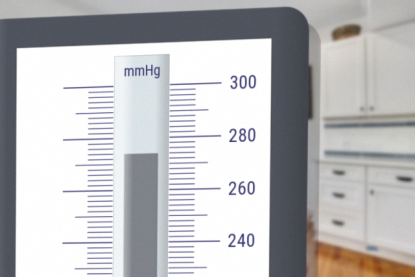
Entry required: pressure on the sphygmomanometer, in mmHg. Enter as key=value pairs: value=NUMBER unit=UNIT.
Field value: value=274 unit=mmHg
